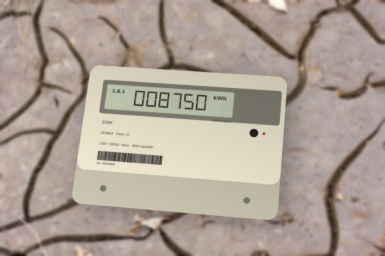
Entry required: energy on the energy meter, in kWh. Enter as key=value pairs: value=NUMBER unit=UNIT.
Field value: value=8750 unit=kWh
